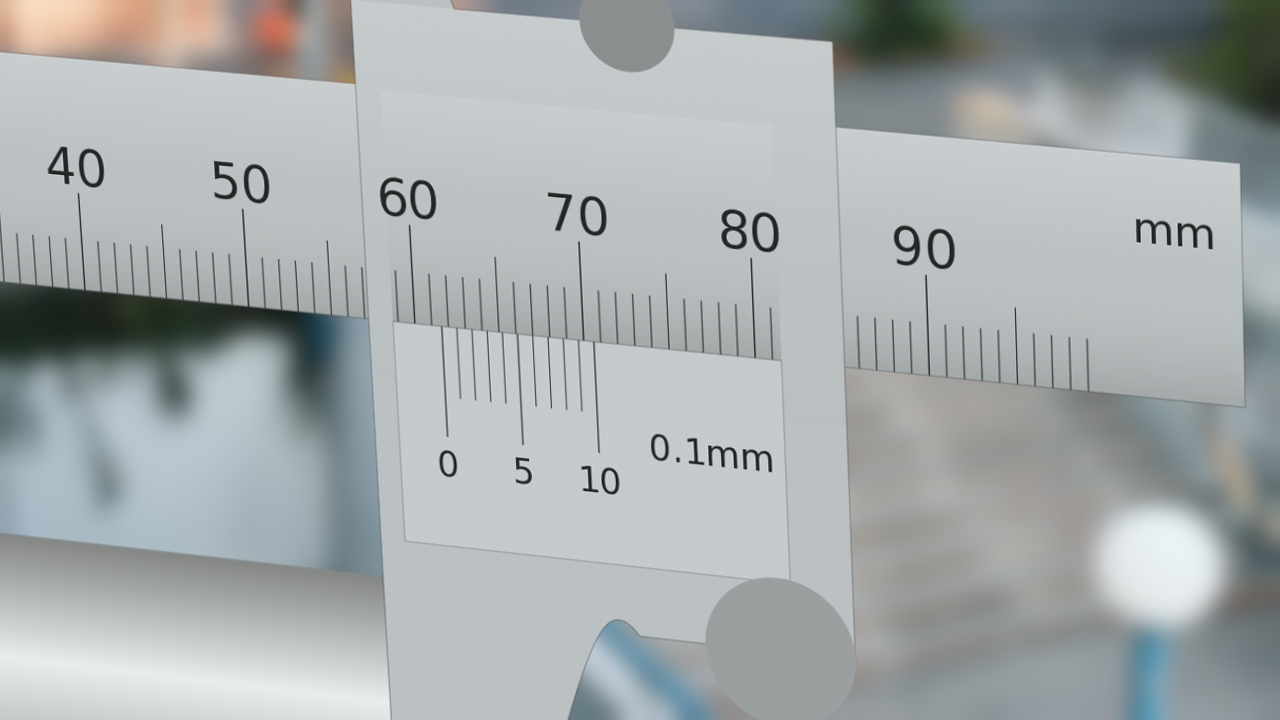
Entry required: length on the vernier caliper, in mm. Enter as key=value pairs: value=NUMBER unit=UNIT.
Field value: value=61.6 unit=mm
